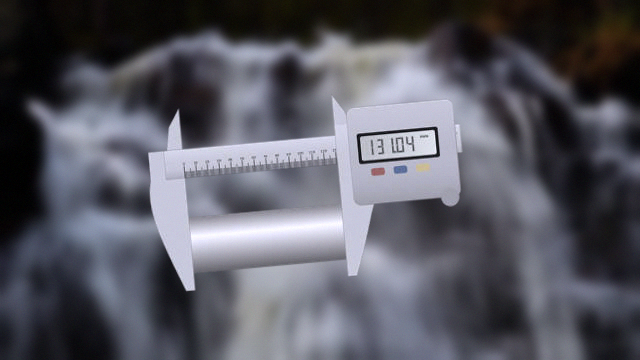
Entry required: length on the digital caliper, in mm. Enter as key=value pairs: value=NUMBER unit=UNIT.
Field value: value=131.04 unit=mm
